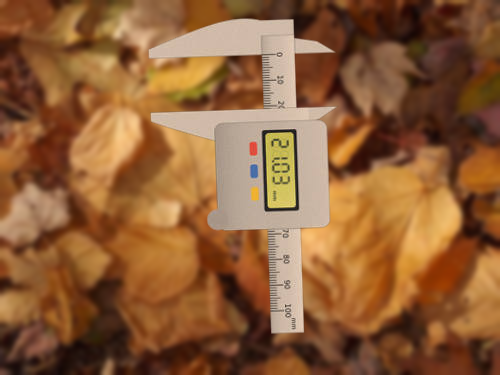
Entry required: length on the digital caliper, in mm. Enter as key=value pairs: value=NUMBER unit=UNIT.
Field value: value=21.03 unit=mm
